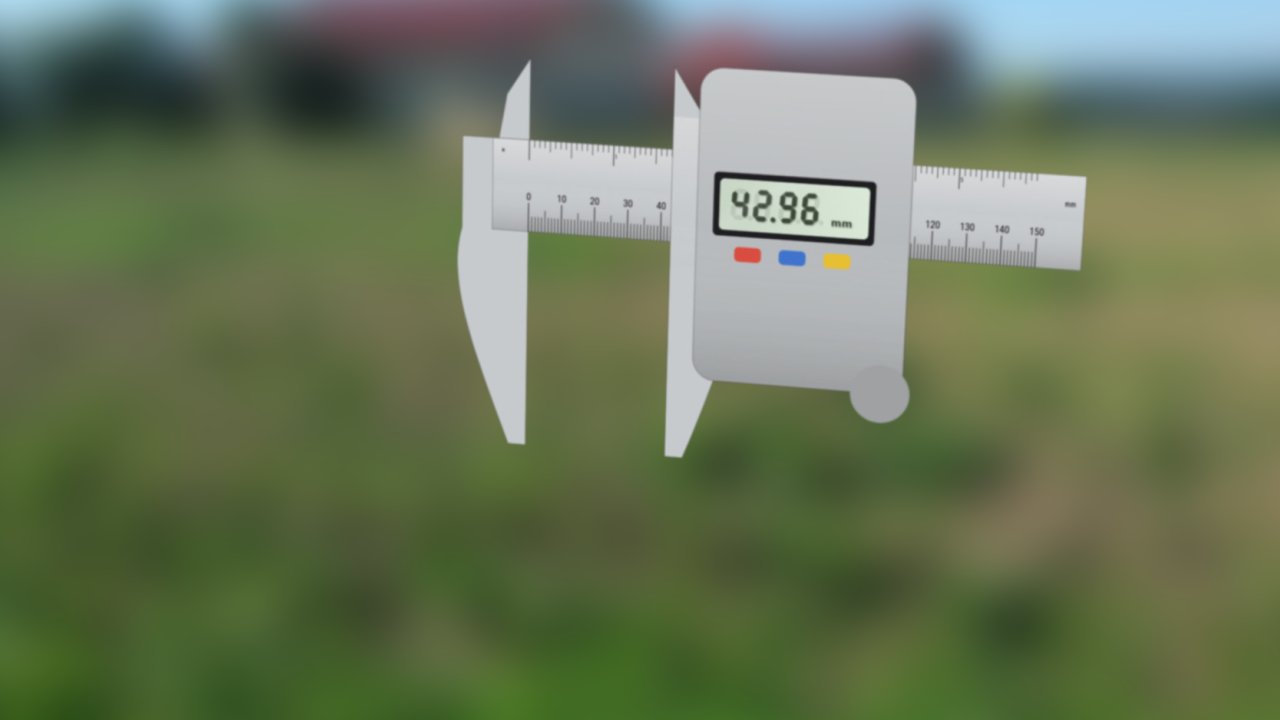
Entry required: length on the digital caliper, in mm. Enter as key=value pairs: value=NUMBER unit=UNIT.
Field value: value=42.96 unit=mm
